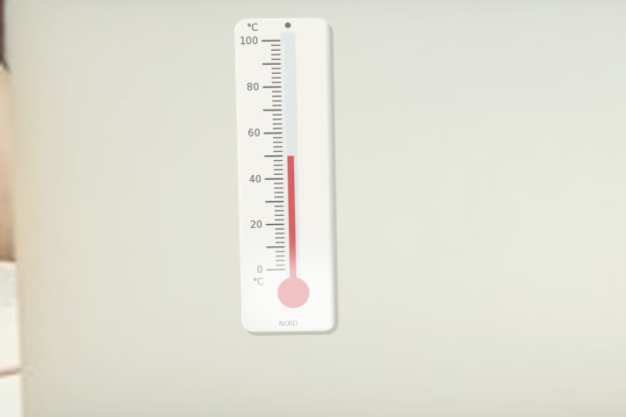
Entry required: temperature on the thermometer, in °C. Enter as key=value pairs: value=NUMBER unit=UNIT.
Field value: value=50 unit=°C
